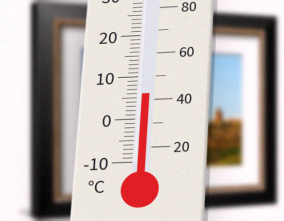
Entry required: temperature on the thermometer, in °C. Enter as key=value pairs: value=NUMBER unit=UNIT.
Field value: value=6 unit=°C
